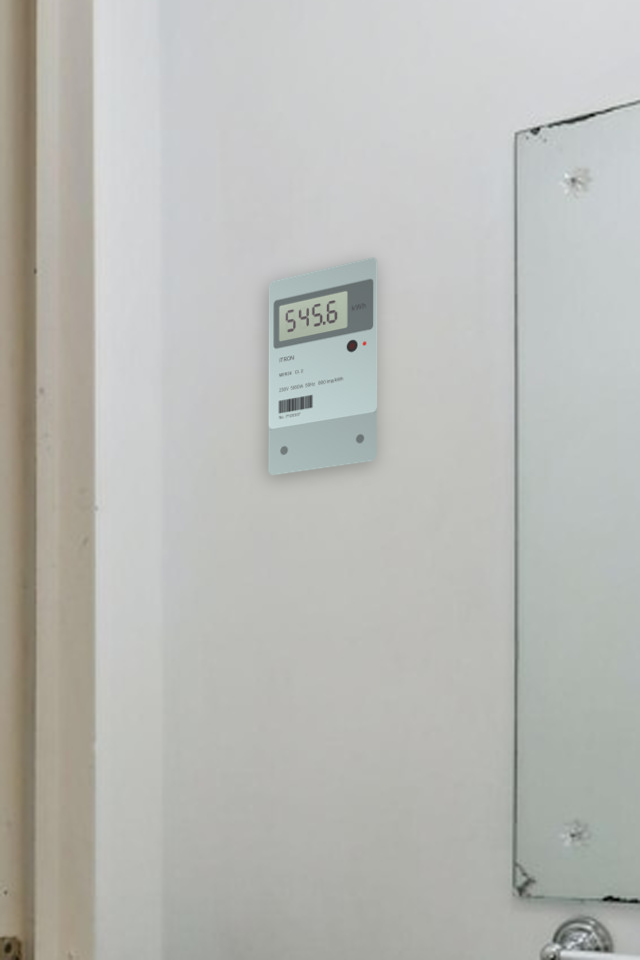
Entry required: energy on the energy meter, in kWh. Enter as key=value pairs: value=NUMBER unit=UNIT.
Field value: value=545.6 unit=kWh
